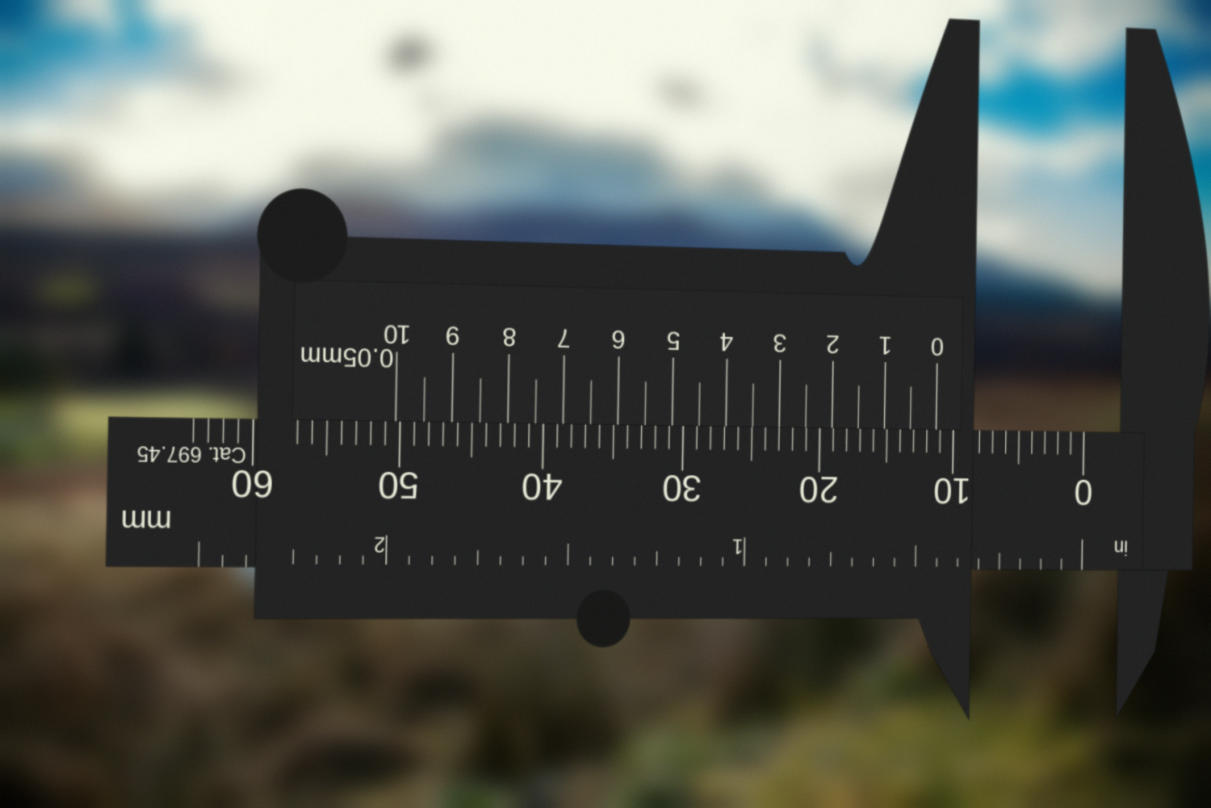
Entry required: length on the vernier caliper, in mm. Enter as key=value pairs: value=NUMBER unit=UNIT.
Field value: value=11.3 unit=mm
